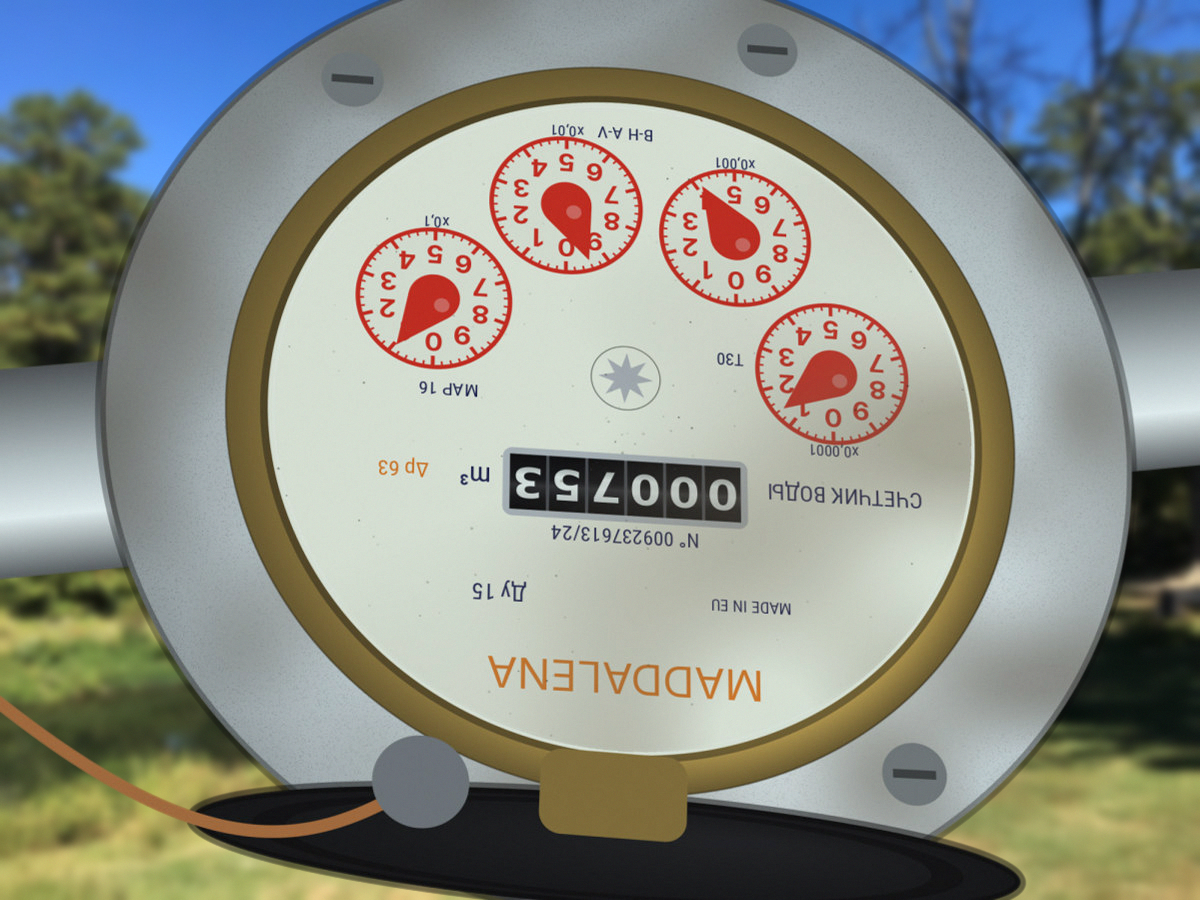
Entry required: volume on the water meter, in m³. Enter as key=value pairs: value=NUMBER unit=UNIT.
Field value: value=753.0941 unit=m³
